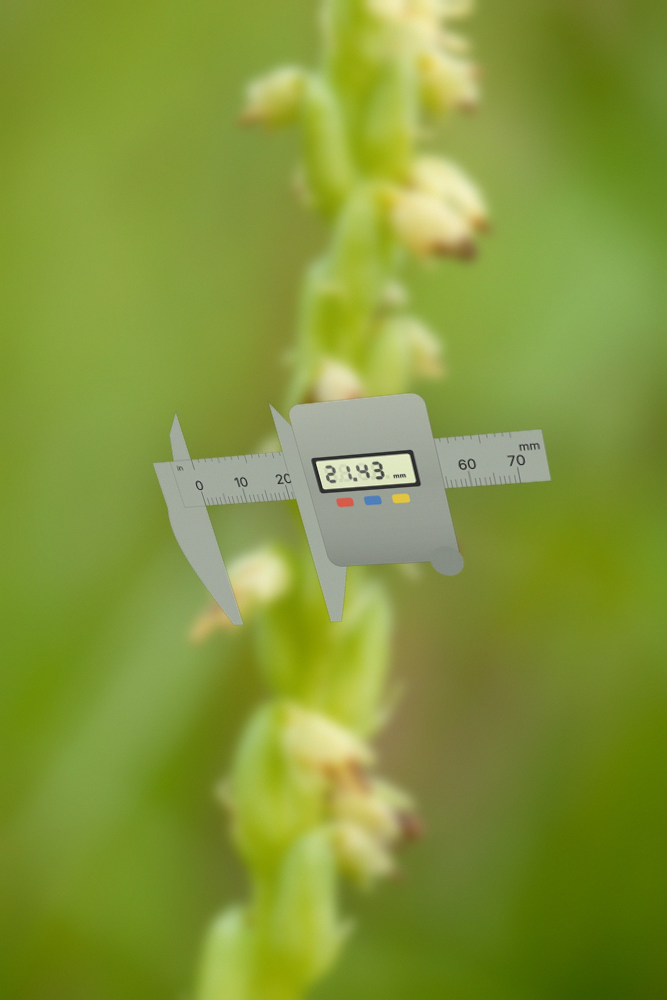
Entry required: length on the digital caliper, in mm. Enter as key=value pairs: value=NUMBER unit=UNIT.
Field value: value=21.43 unit=mm
